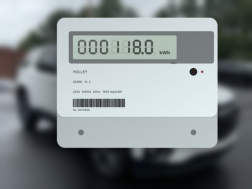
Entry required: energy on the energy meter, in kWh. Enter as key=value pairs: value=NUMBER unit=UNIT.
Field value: value=118.0 unit=kWh
